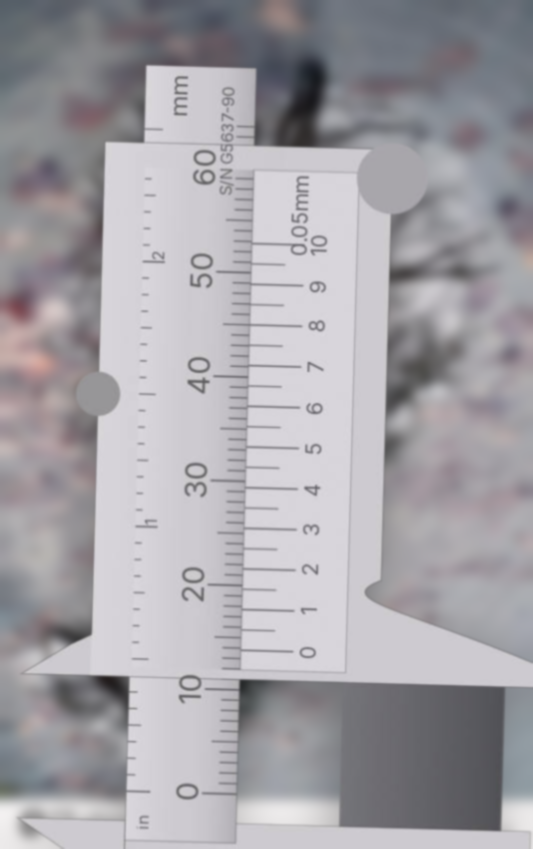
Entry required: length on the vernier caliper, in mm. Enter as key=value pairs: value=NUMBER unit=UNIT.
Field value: value=13.8 unit=mm
